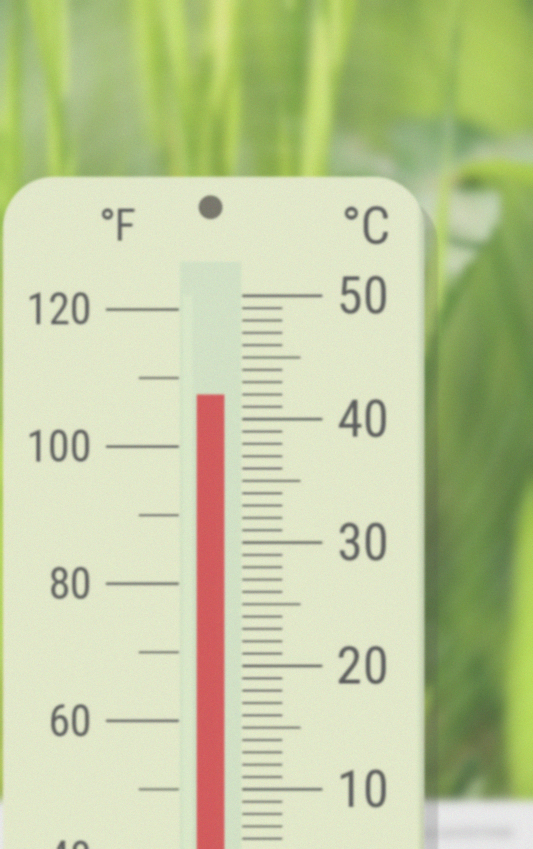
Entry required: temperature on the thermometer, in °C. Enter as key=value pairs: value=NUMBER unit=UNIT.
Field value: value=42 unit=°C
